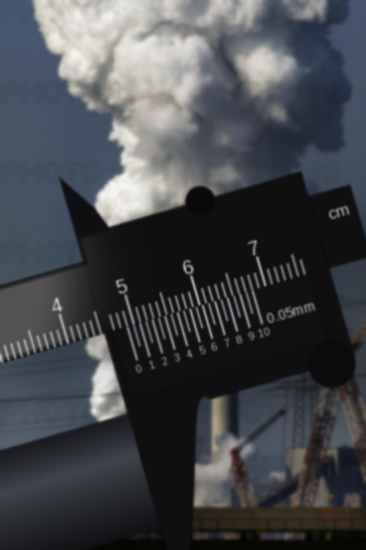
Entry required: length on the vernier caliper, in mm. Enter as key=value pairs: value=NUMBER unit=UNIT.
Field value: value=49.0 unit=mm
